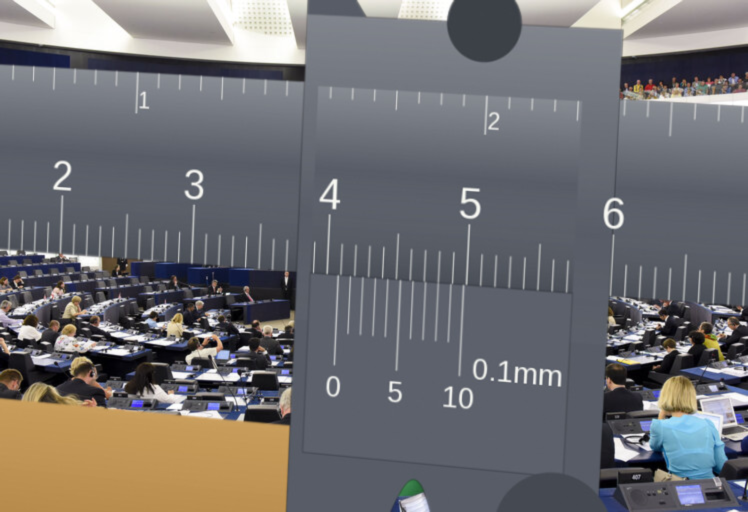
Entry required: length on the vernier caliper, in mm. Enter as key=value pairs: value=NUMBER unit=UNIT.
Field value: value=40.8 unit=mm
